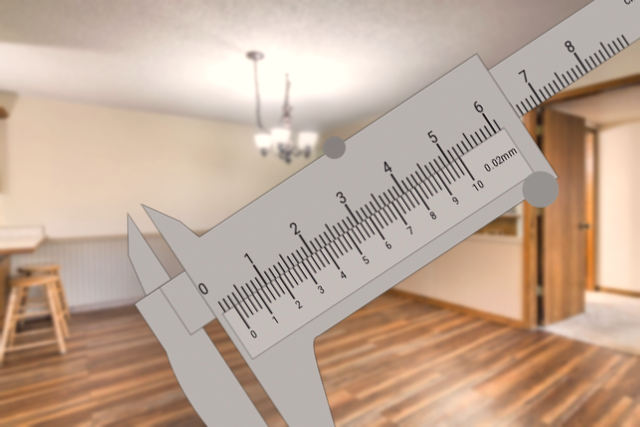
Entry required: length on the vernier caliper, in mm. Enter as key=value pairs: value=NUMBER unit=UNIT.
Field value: value=3.0 unit=mm
